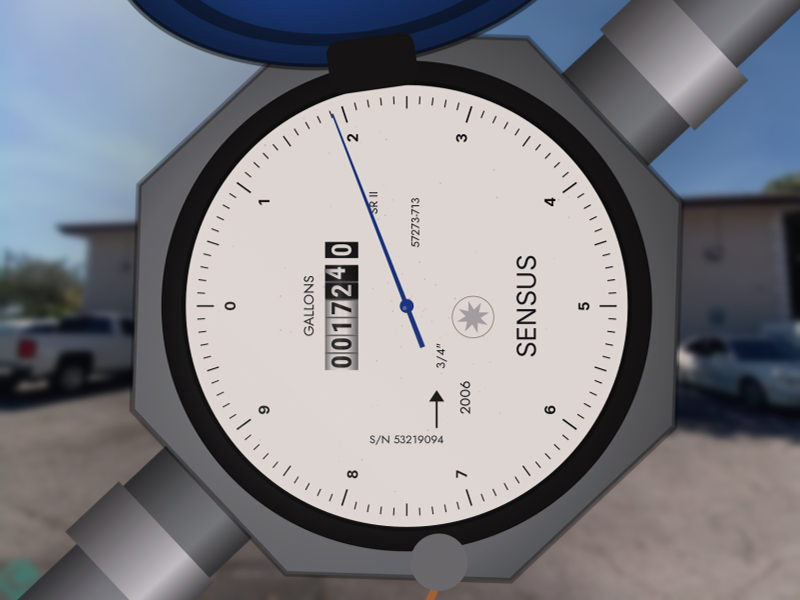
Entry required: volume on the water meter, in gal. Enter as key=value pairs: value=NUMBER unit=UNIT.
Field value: value=17241.9 unit=gal
